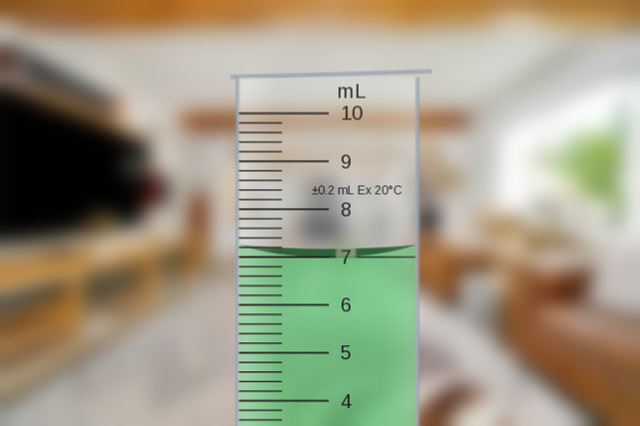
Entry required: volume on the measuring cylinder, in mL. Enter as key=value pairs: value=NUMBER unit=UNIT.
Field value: value=7 unit=mL
